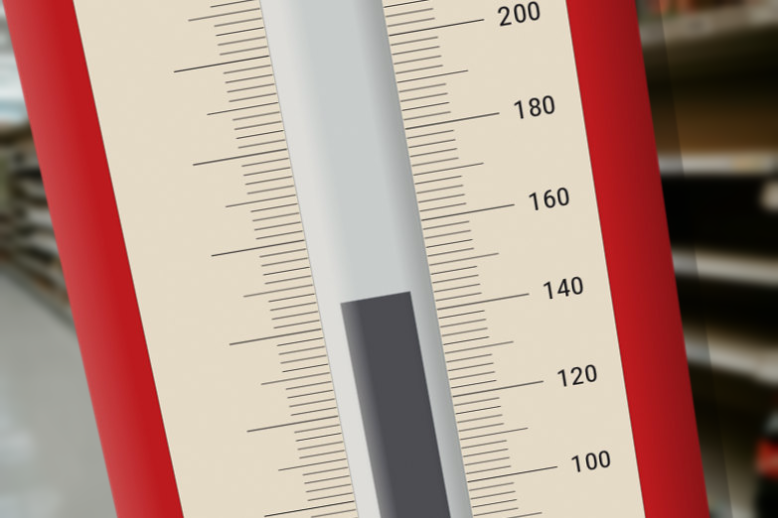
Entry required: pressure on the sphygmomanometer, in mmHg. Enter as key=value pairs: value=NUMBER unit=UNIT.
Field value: value=145 unit=mmHg
